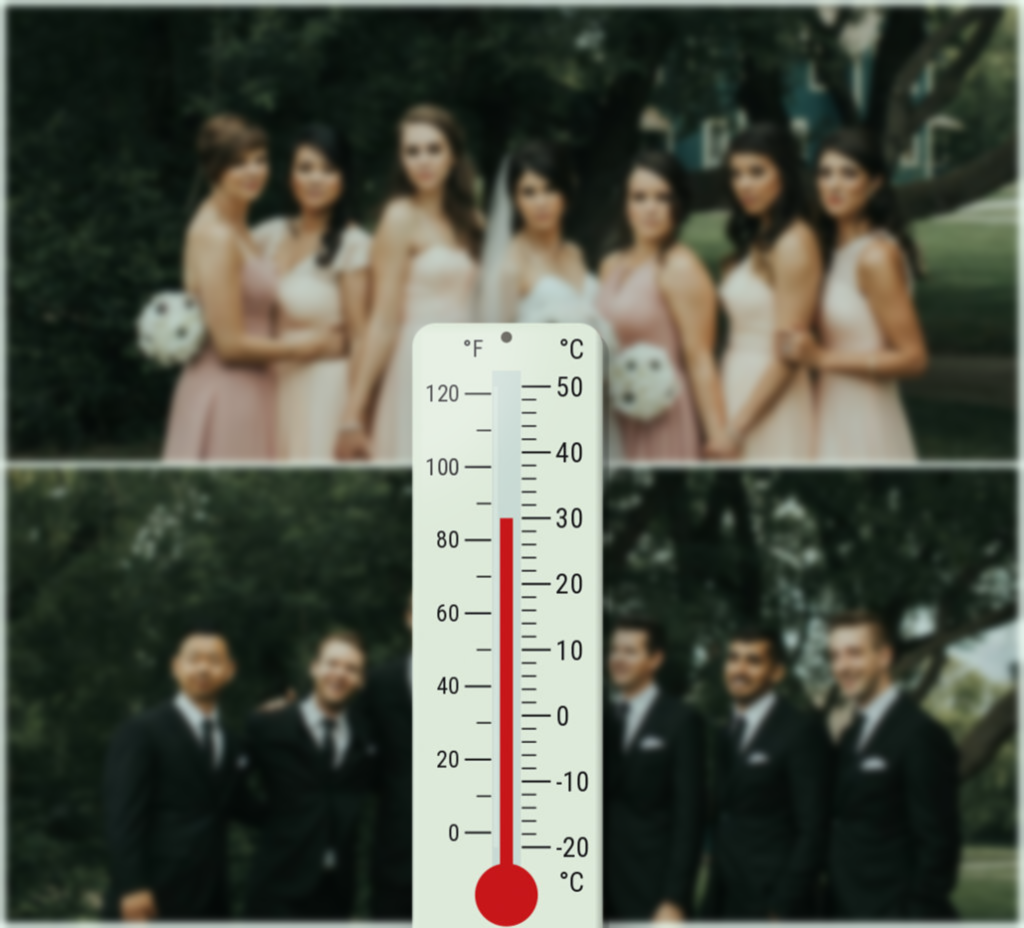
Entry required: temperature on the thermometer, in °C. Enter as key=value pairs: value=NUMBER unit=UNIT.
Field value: value=30 unit=°C
